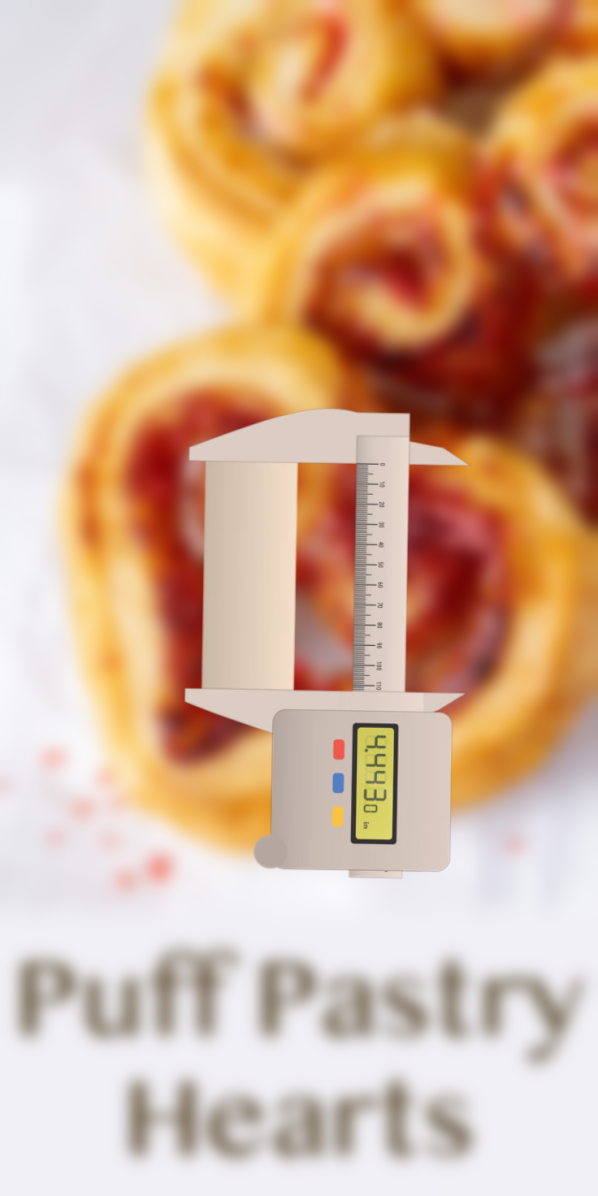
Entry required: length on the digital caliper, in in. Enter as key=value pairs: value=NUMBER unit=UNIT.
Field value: value=4.4430 unit=in
